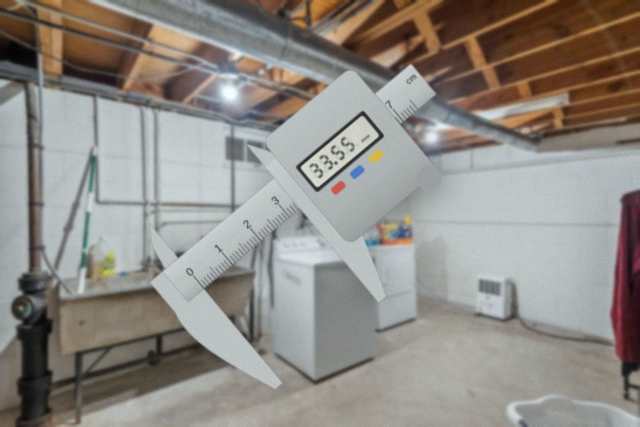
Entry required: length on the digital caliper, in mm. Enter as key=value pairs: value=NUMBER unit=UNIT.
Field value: value=33.55 unit=mm
